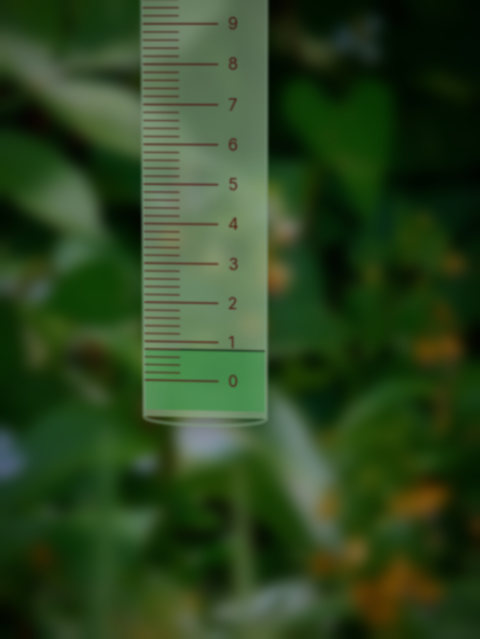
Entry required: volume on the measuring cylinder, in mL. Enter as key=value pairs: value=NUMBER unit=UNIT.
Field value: value=0.8 unit=mL
